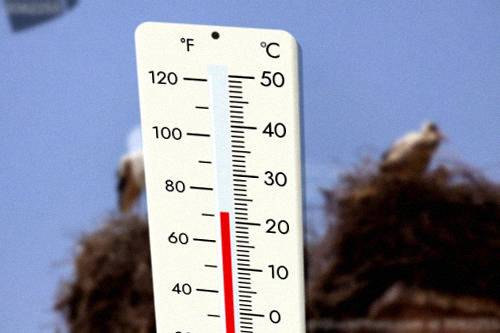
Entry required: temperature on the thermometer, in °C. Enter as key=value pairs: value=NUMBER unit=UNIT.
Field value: value=22 unit=°C
